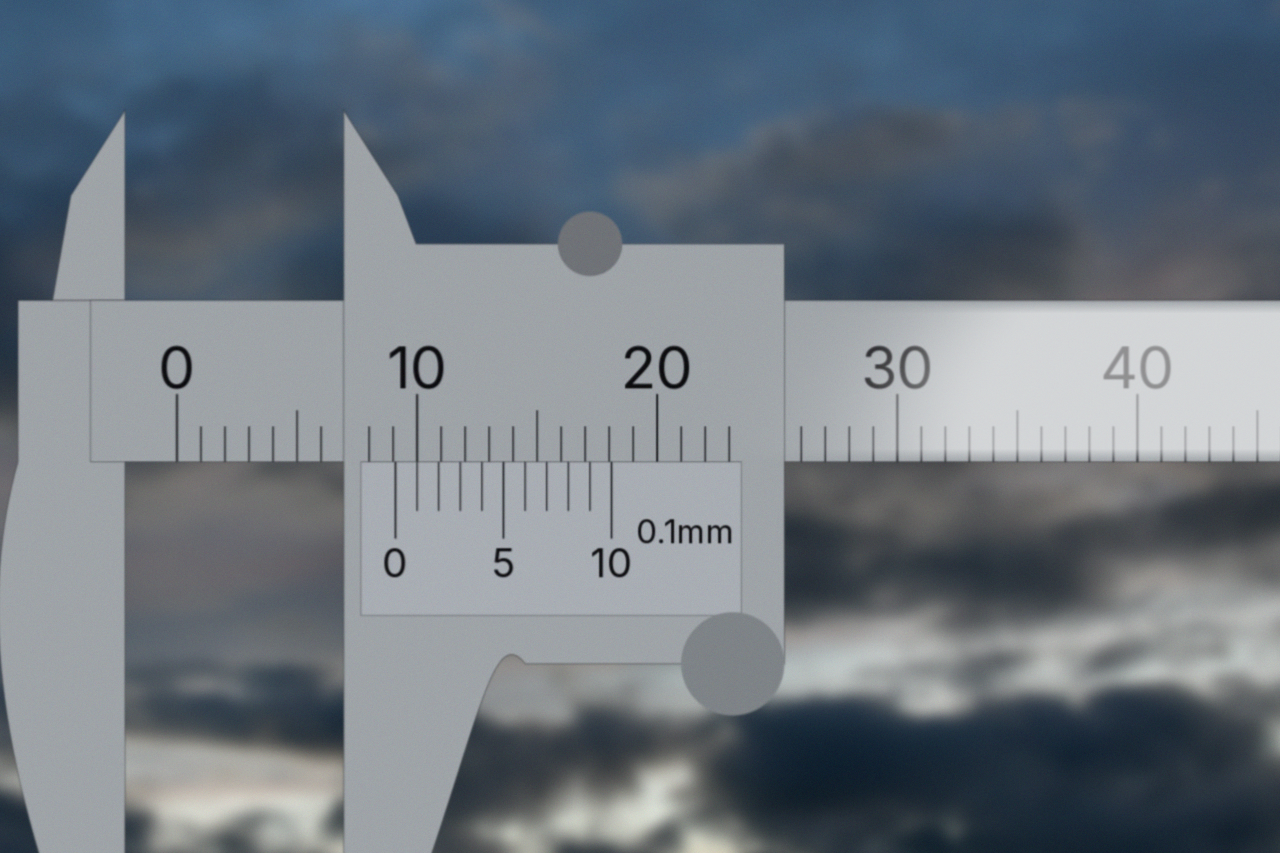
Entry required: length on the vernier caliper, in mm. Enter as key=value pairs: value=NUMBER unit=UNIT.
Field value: value=9.1 unit=mm
